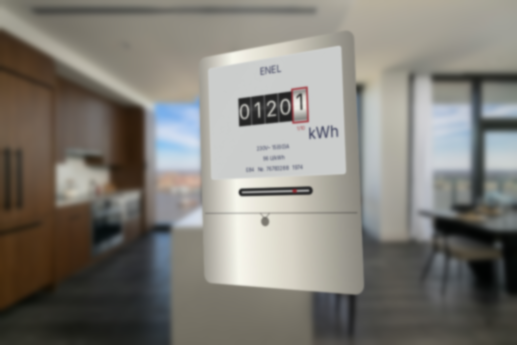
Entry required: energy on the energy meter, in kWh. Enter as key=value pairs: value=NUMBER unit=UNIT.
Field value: value=120.1 unit=kWh
